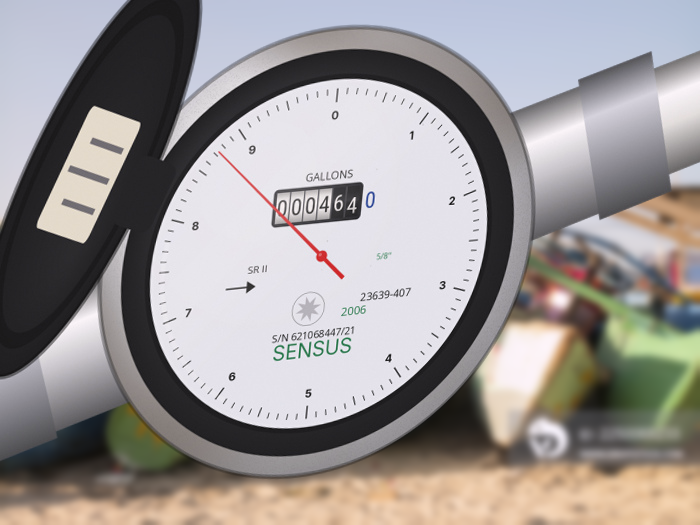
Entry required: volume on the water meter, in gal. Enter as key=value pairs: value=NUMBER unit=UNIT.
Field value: value=4638.7 unit=gal
